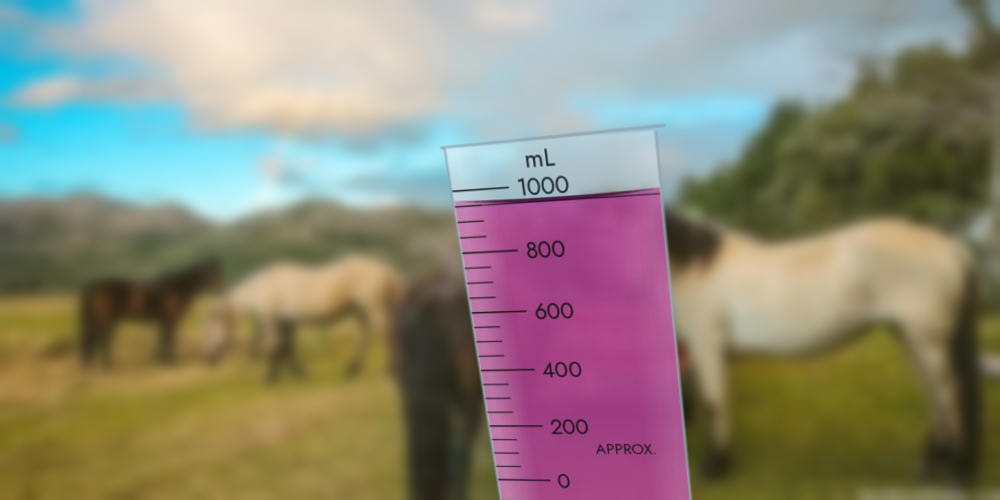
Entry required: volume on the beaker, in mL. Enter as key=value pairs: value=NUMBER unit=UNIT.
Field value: value=950 unit=mL
